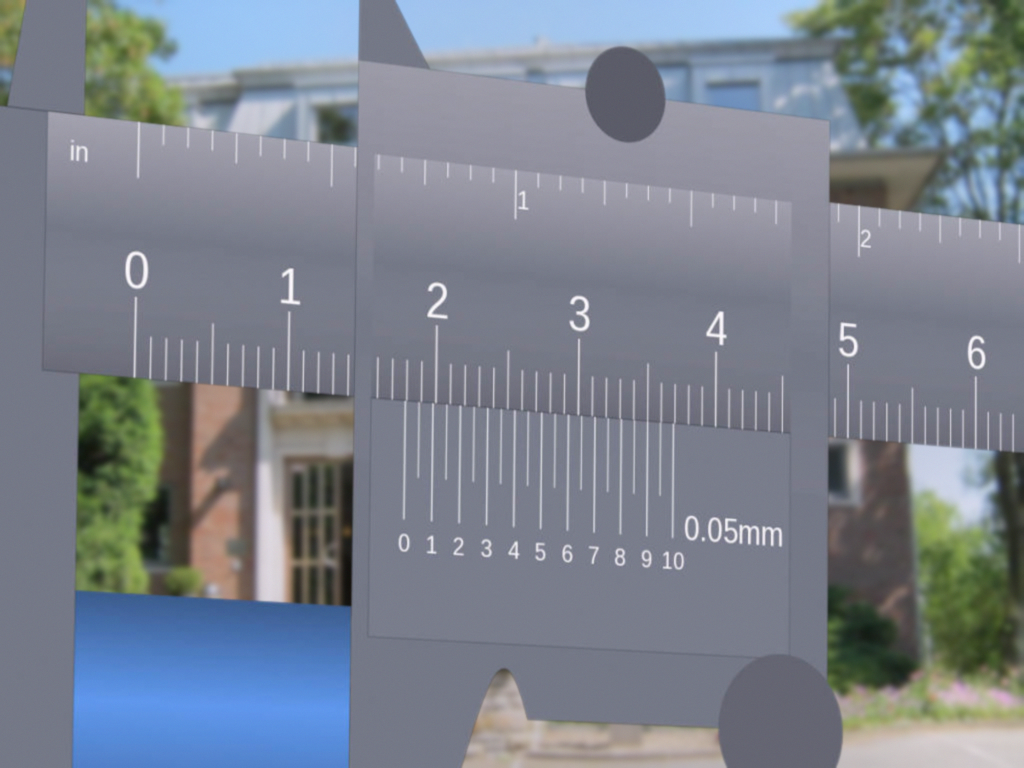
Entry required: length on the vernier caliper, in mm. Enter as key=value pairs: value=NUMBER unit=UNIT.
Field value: value=17.9 unit=mm
